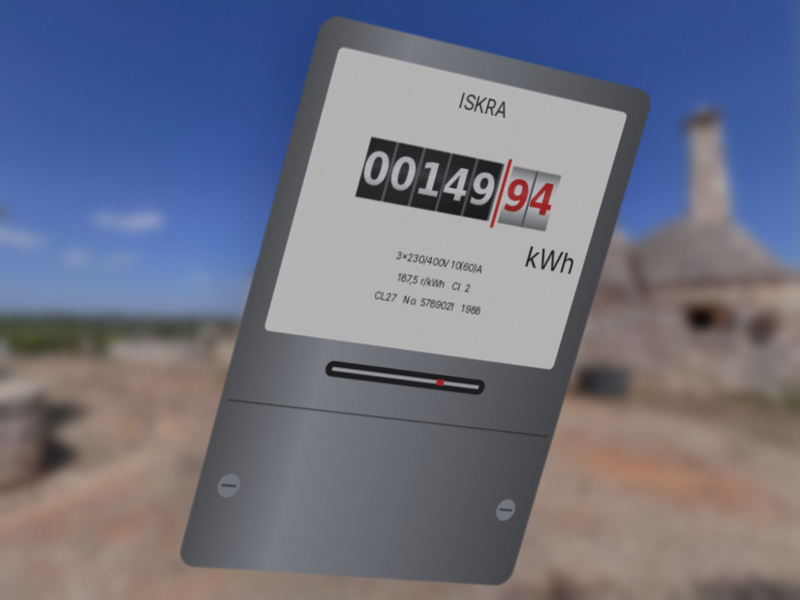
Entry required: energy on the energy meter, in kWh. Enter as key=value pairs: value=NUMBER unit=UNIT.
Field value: value=149.94 unit=kWh
